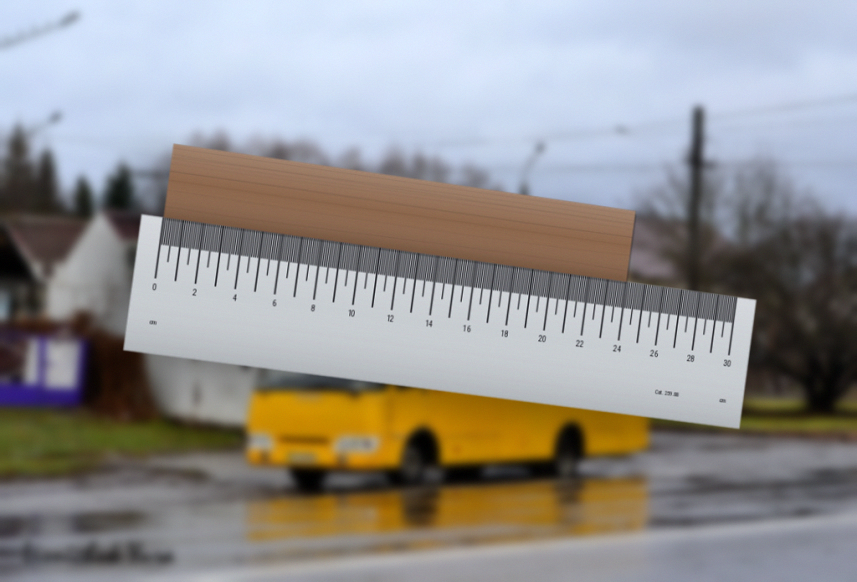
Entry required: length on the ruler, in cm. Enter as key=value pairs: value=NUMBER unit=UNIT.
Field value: value=24 unit=cm
